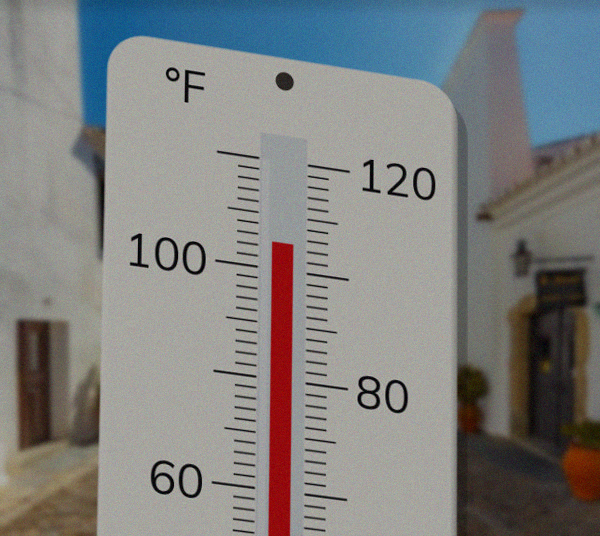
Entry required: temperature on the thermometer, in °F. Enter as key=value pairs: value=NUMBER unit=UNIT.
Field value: value=105 unit=°F
